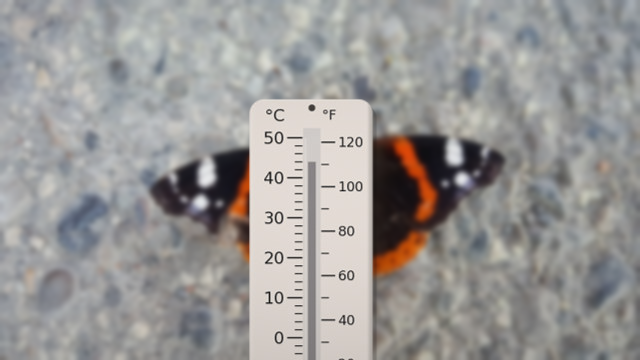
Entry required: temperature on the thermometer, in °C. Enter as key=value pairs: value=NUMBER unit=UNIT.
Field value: value=44 unit=°C
